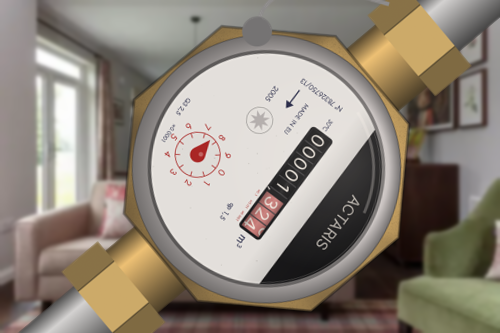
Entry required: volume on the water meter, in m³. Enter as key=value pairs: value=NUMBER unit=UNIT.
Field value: value=1.3237 unit=m³
